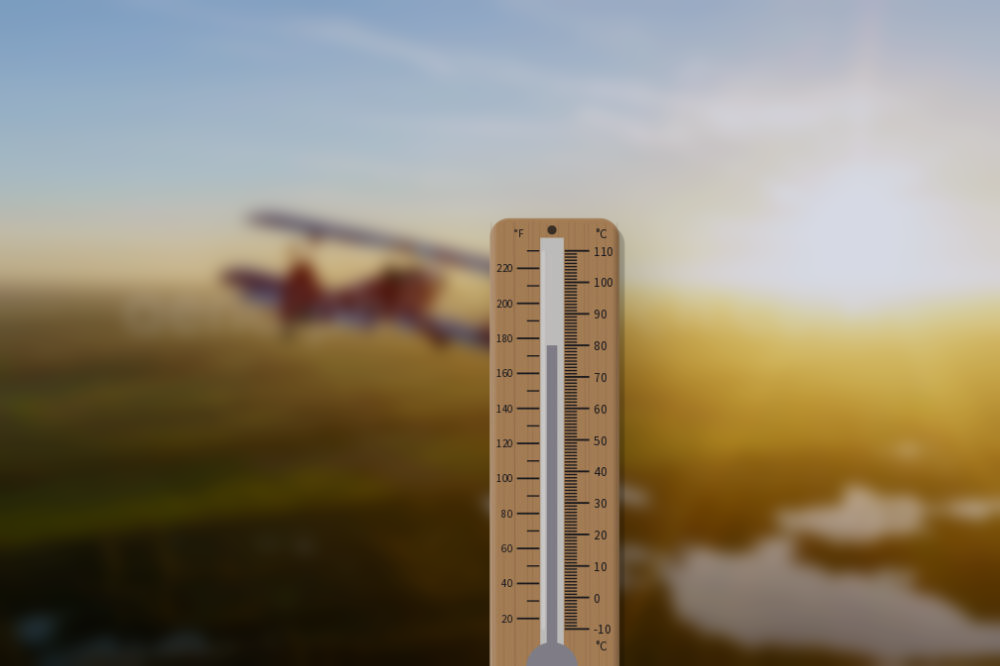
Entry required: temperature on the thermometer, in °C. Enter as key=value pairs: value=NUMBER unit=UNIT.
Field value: value=80 unit=°C
